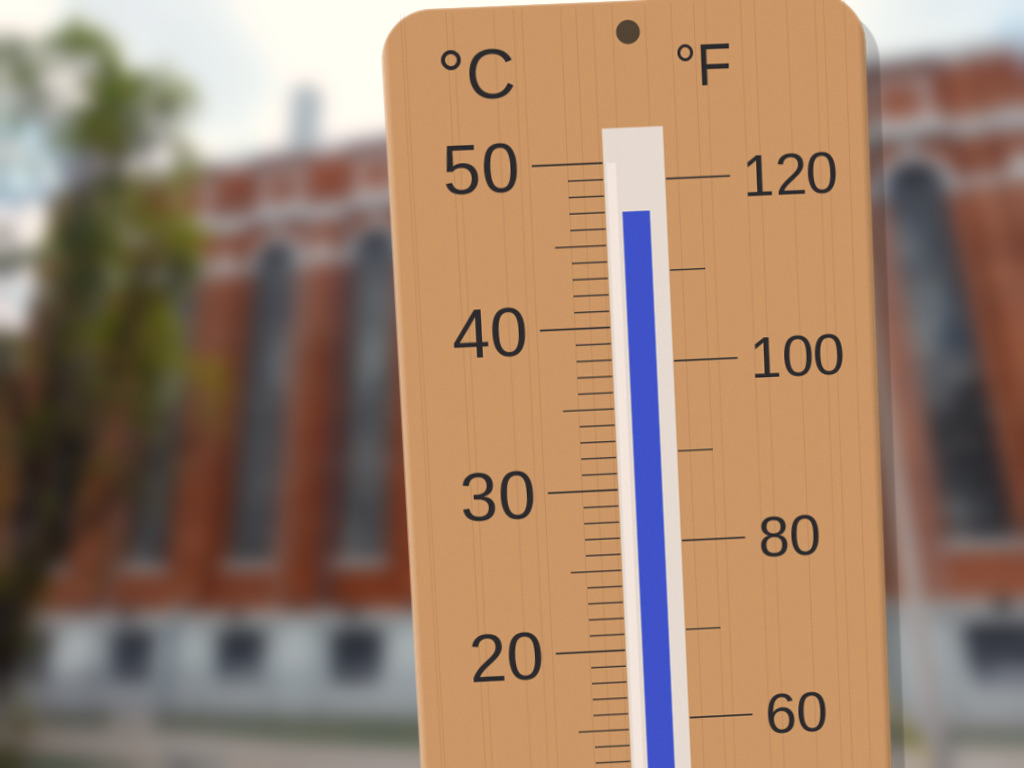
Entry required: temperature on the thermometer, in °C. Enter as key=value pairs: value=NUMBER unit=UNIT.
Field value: value=47 unit=°C
